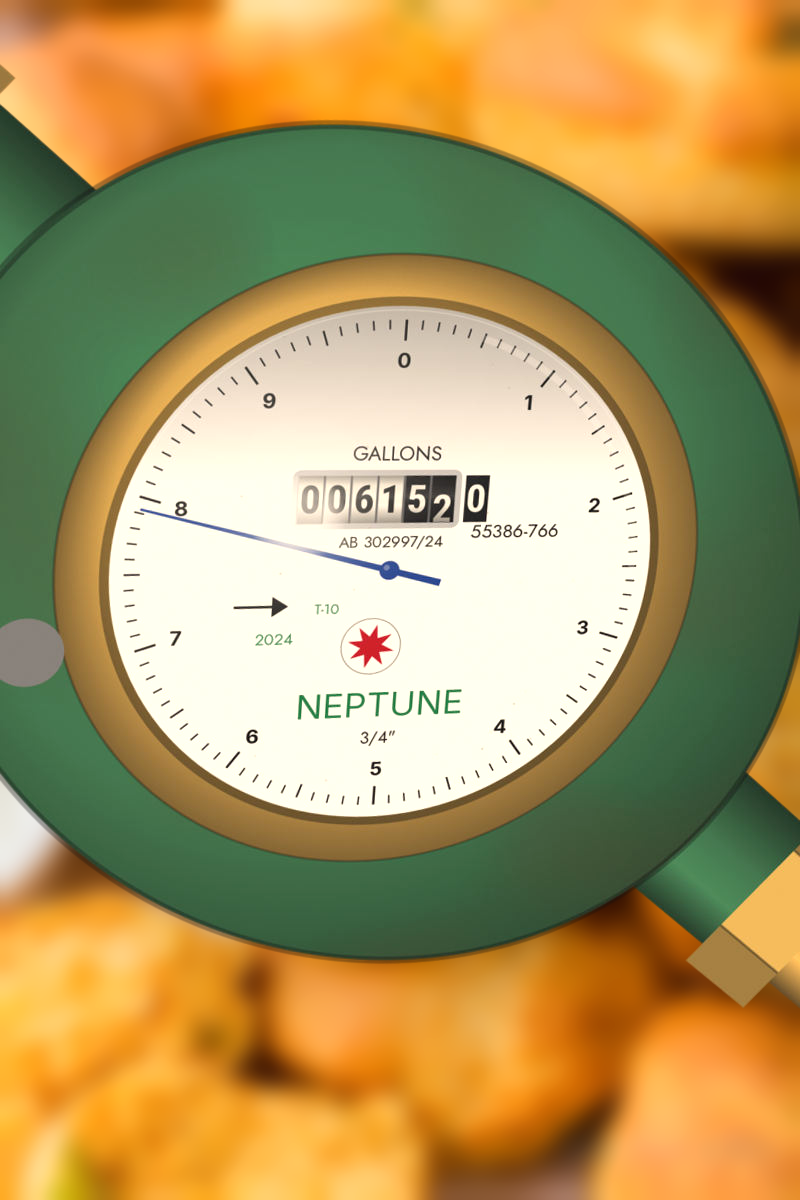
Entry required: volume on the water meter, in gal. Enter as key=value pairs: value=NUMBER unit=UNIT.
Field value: value=61517.9 unit=gal
